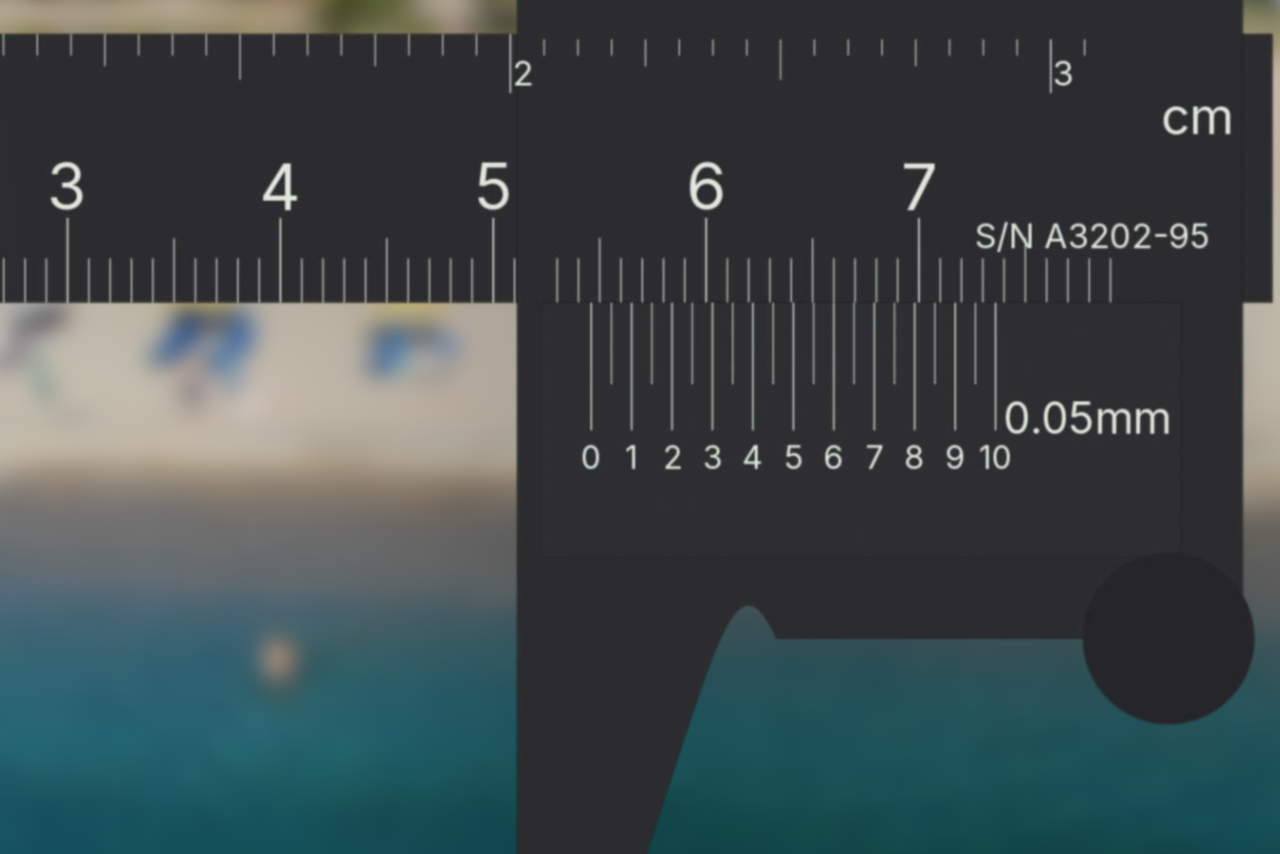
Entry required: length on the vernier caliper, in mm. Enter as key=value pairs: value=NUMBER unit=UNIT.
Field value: value=54.6 unit=mm
